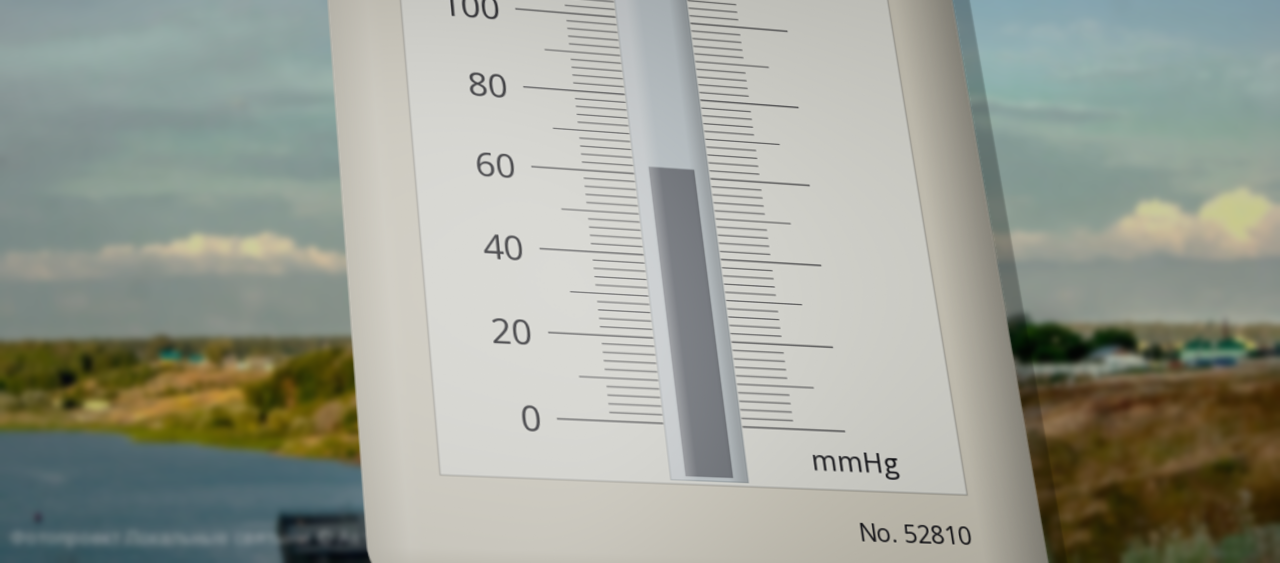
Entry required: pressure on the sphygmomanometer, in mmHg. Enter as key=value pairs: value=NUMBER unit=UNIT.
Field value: value=62 unit=mmHg
